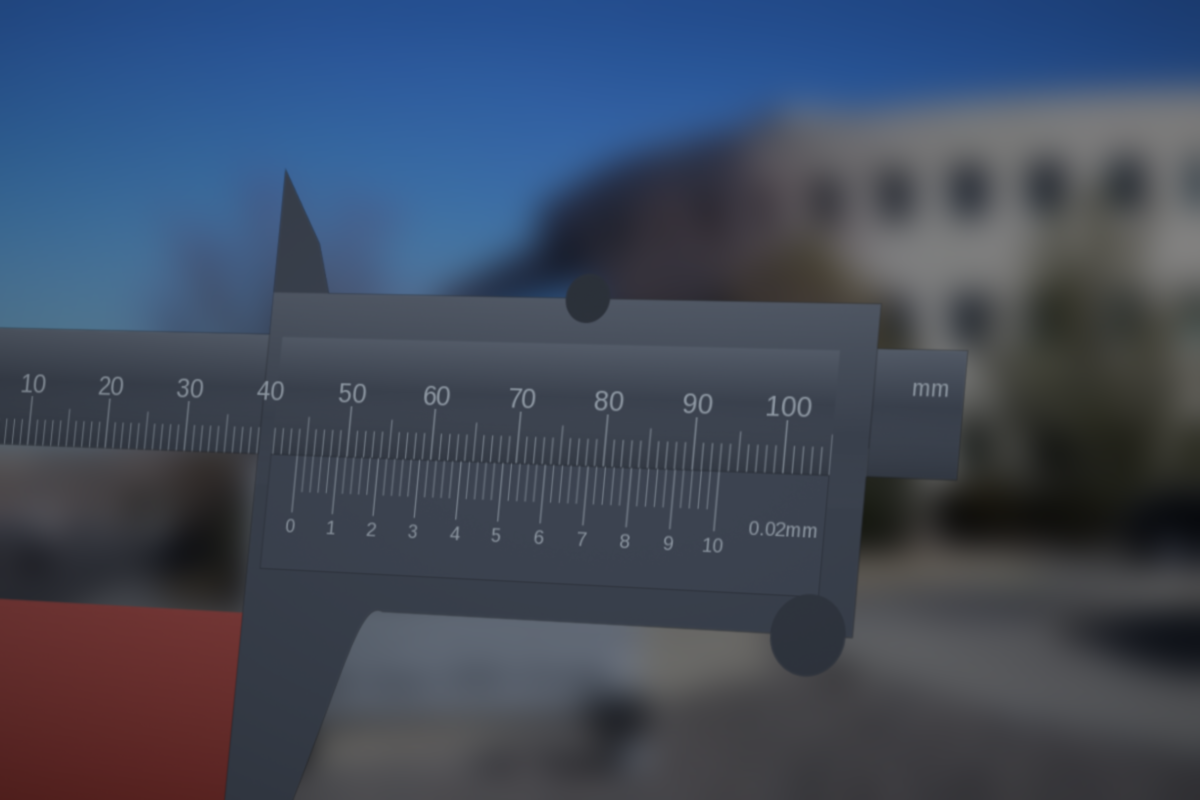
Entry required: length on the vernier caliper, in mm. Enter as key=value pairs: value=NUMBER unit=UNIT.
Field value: value=44.0 unit=mm
